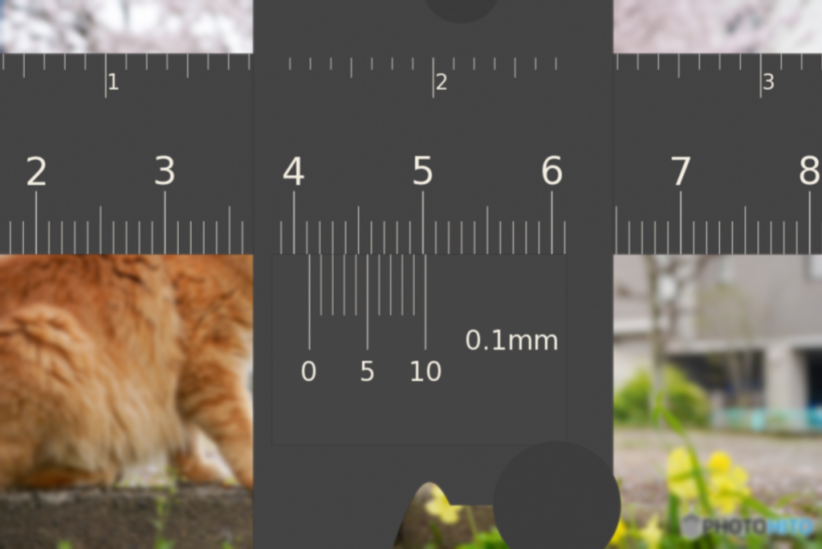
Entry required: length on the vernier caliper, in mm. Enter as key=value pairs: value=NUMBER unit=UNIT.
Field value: value=41.2 unit=mm
